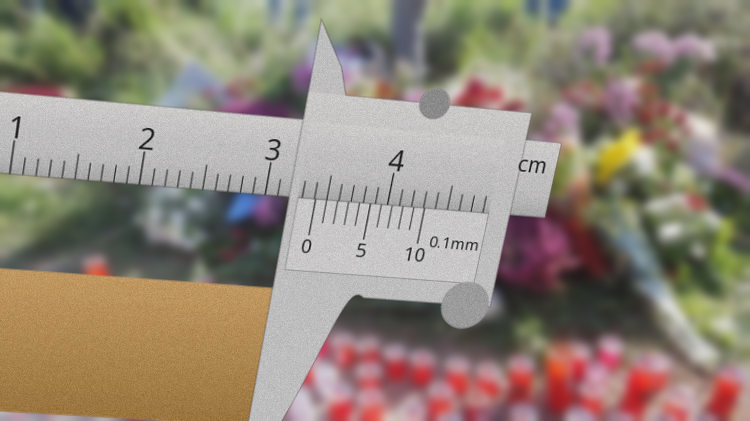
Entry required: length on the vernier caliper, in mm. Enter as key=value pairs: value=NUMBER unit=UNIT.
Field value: value=34.1 unit=mm
